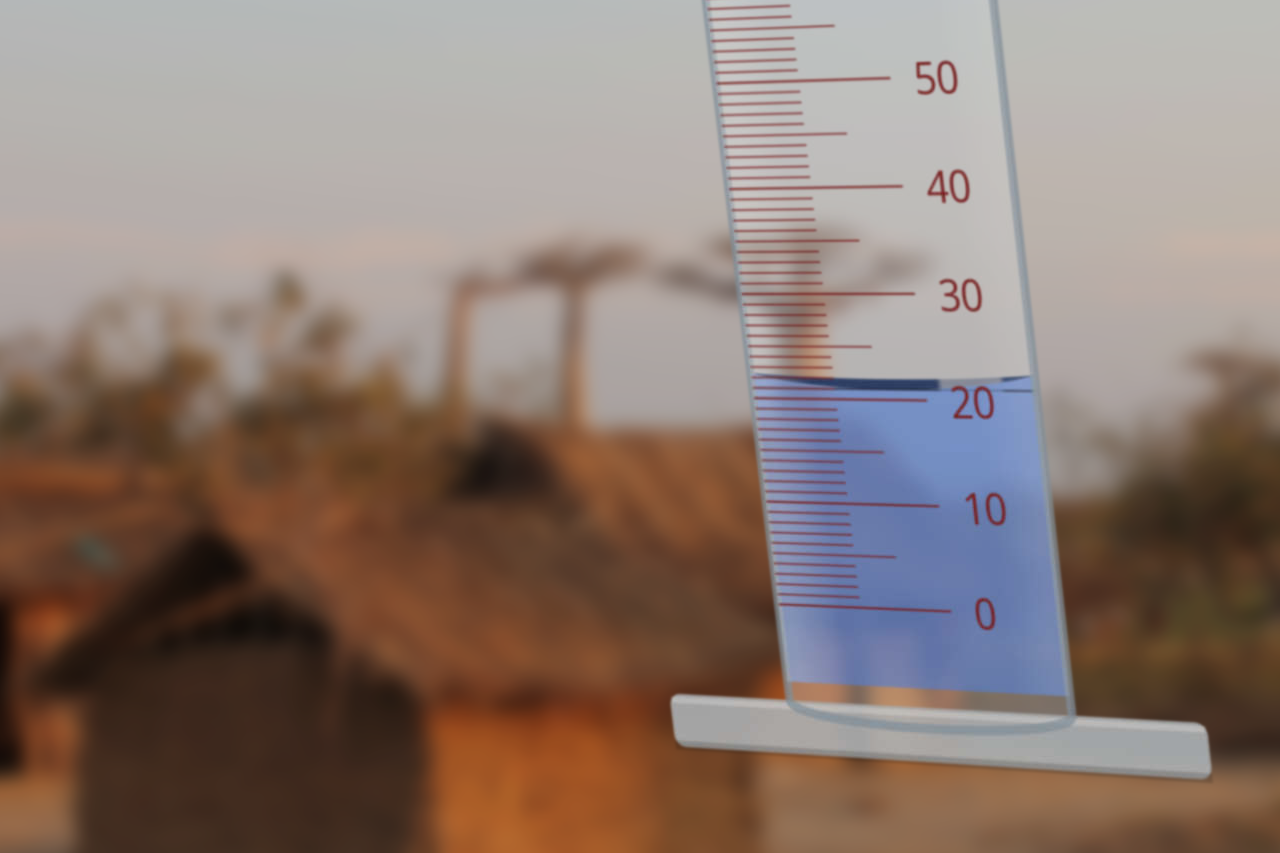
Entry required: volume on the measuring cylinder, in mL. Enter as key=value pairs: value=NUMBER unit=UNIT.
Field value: value=21 unit=mL
